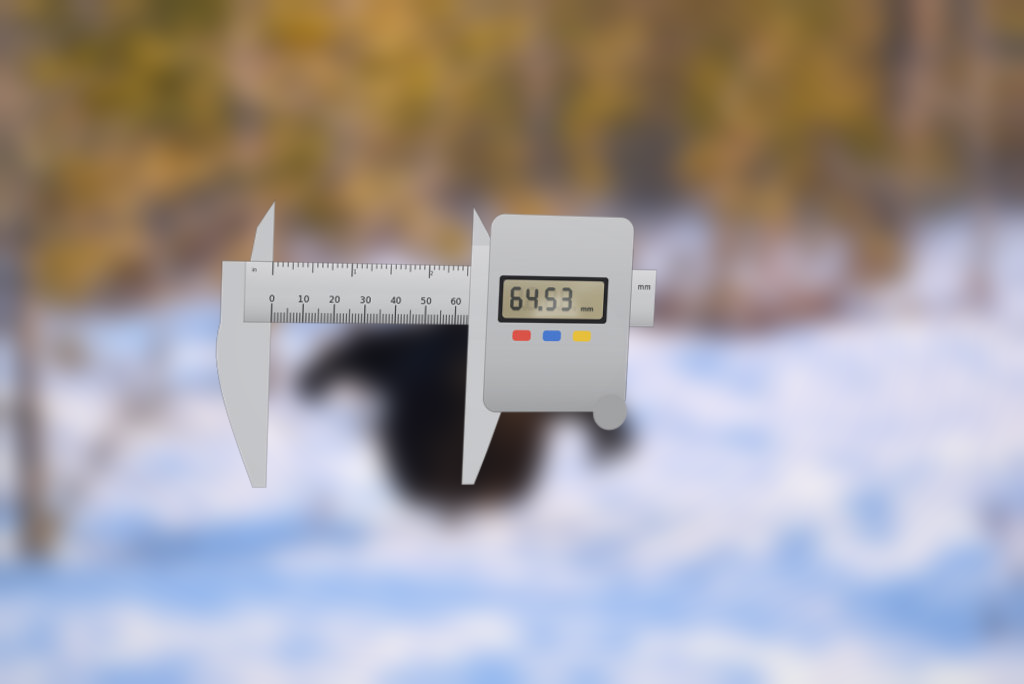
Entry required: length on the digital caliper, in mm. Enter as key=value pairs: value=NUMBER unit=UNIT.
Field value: value=64.53 unit=mm
